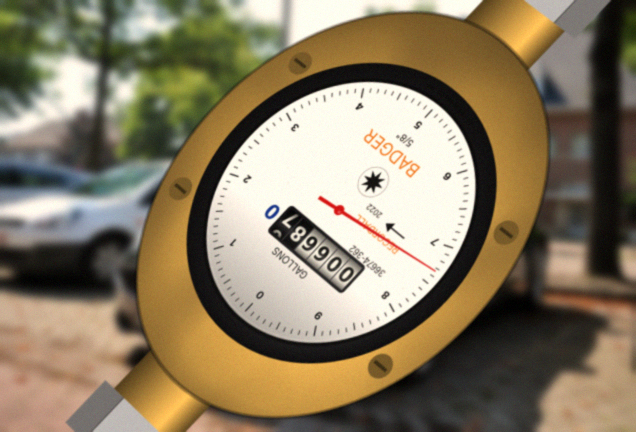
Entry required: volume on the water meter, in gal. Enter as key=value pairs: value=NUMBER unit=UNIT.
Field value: value=66867.3 unit=gal
